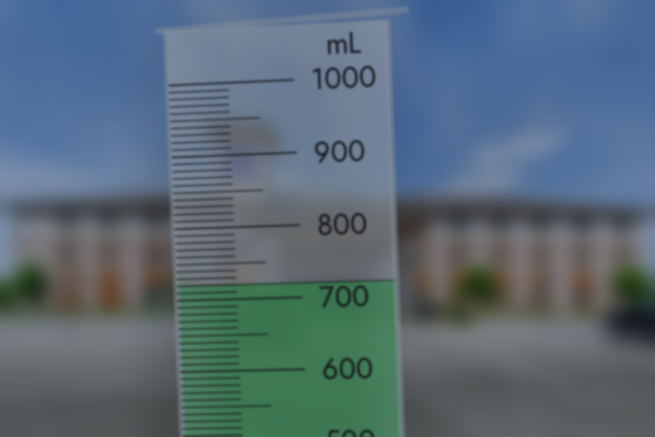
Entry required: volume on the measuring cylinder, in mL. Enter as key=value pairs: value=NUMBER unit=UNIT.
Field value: value=720 unit=mL
